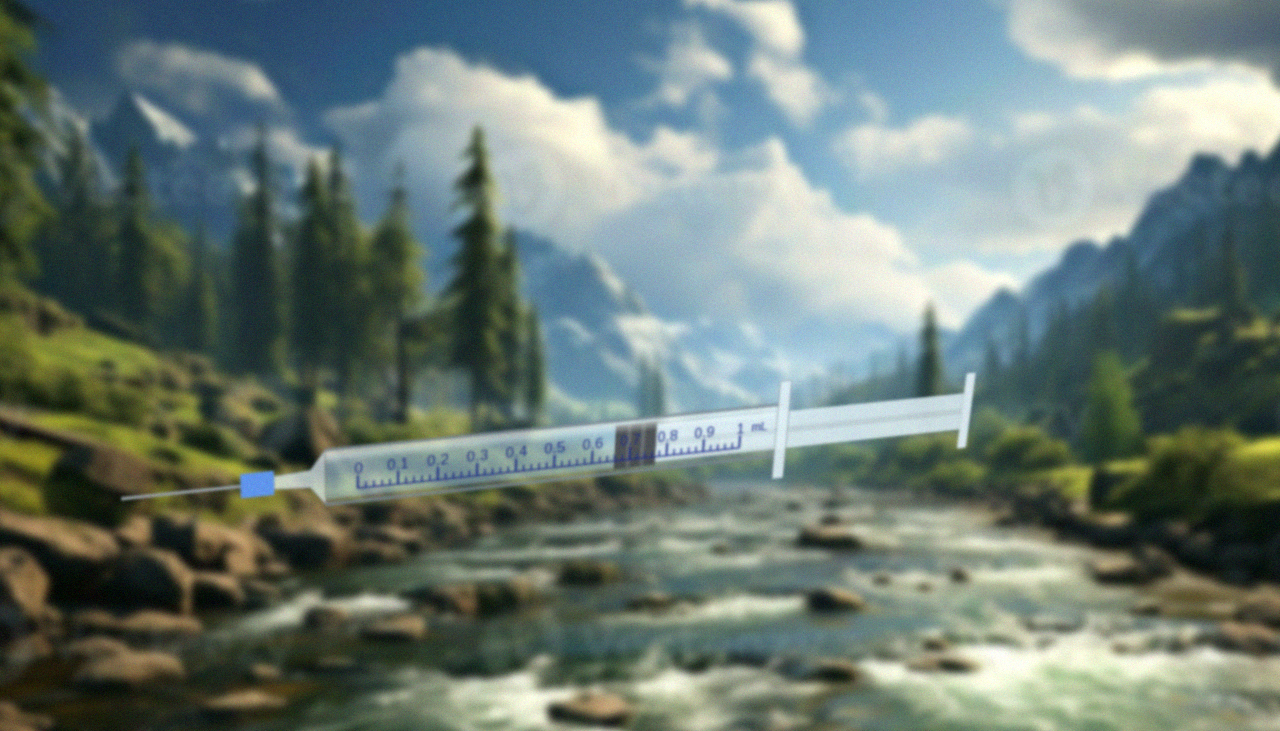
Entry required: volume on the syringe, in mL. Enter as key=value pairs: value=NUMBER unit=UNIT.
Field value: value=0.66 unit=mL
